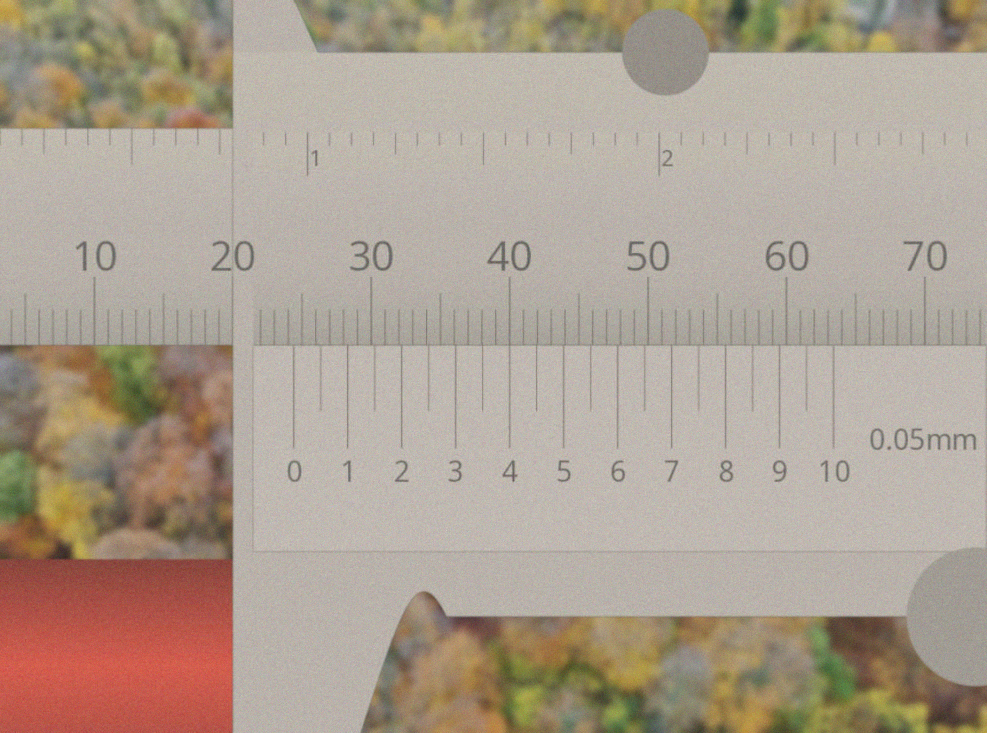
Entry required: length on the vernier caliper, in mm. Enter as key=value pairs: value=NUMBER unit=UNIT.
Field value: value=24.4 unit=mm
